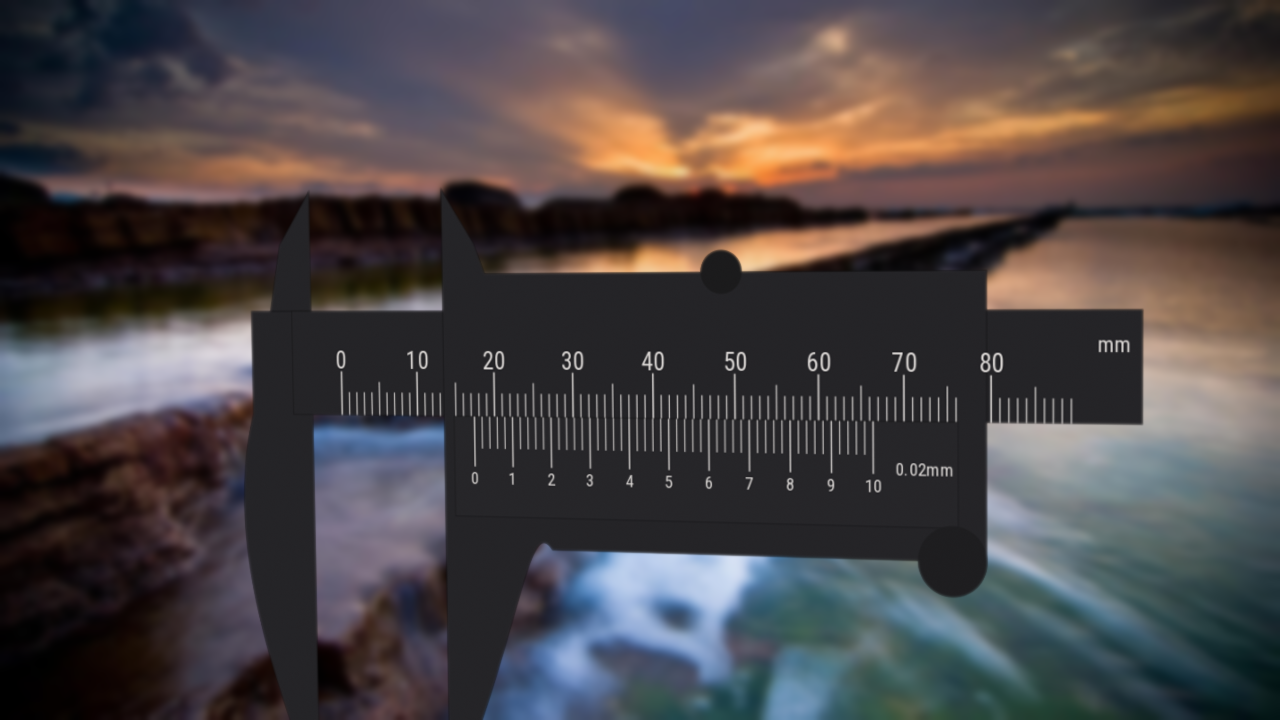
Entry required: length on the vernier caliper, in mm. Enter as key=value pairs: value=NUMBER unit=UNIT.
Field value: value=17.4 unit=mm
